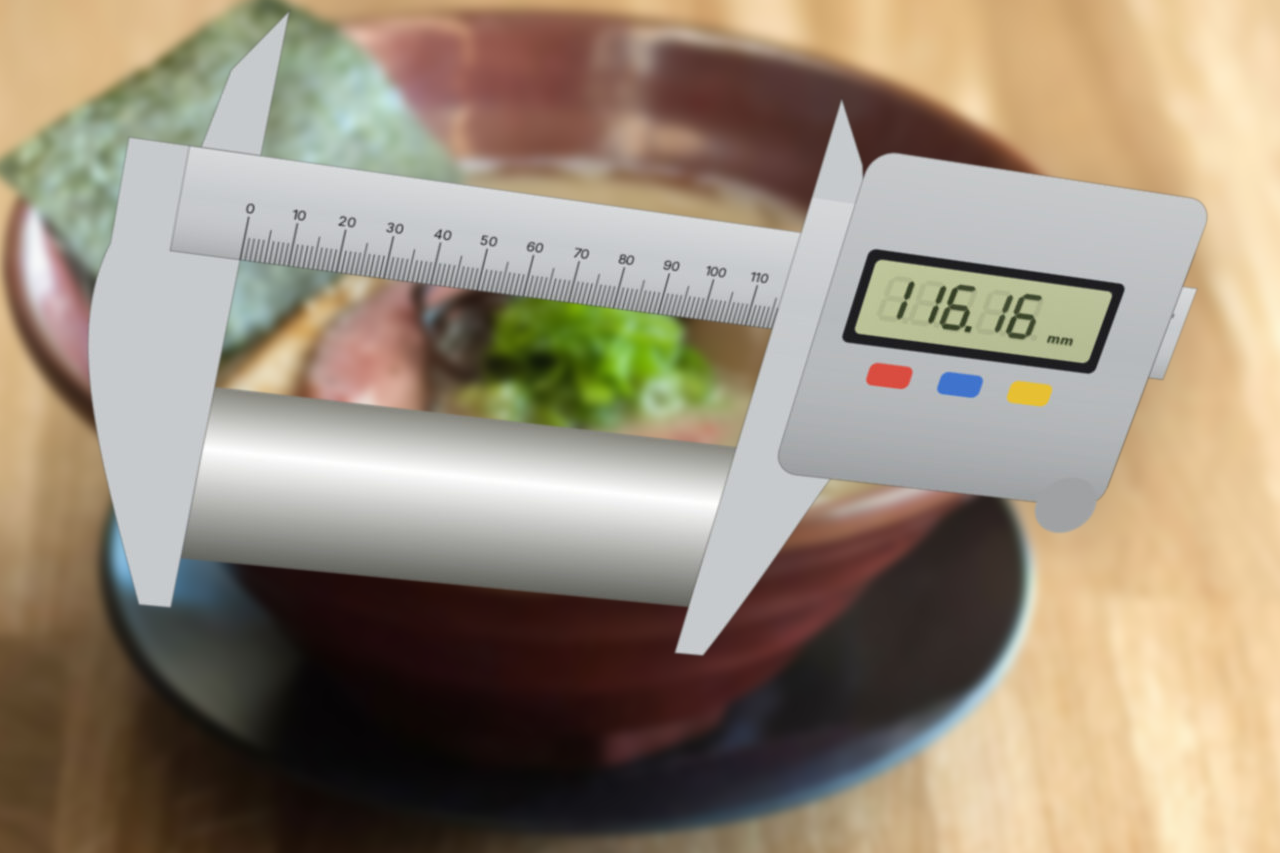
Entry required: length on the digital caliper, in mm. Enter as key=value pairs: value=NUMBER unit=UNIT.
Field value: value=116.16 unit=mm
